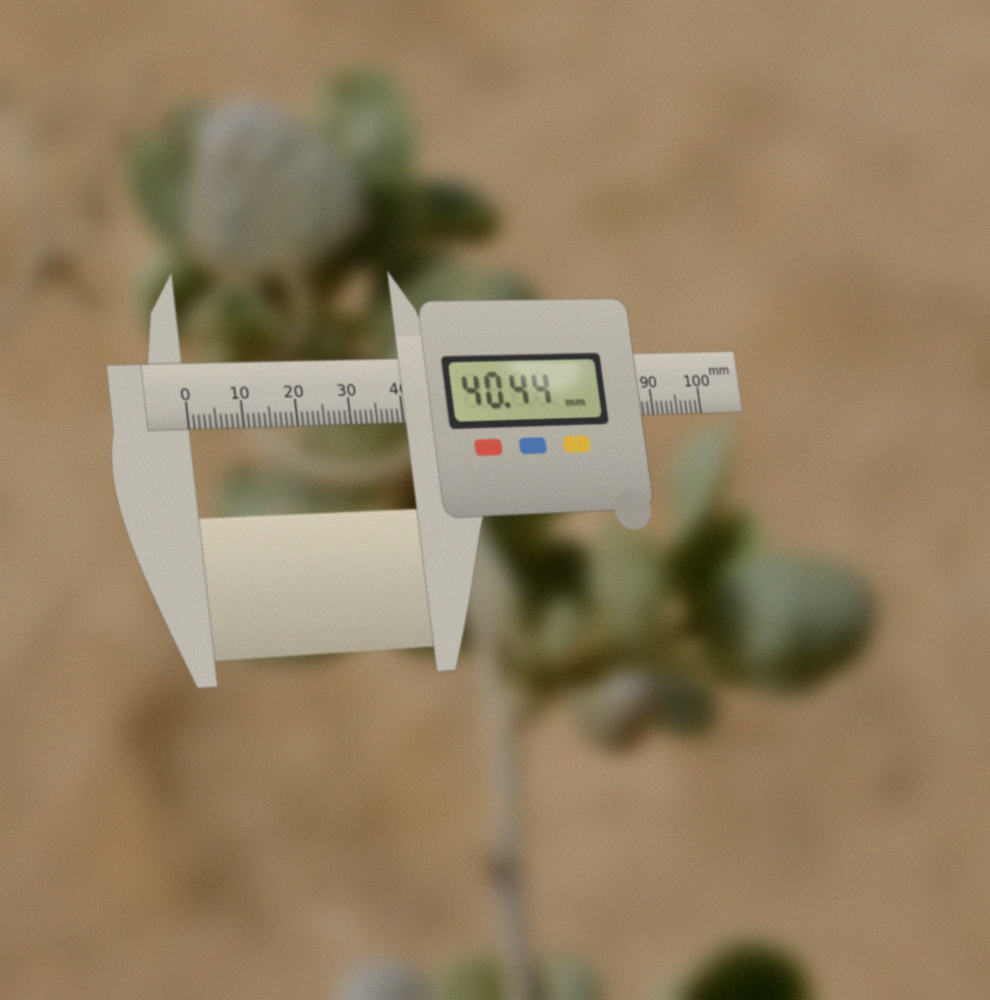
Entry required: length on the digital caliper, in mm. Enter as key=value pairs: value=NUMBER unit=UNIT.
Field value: value=40.44 unit=mm
